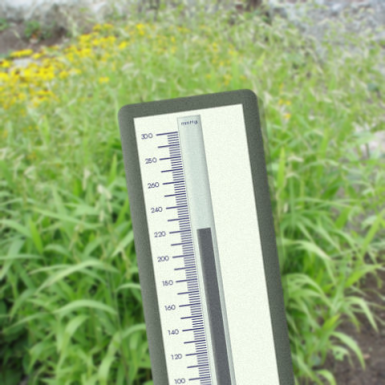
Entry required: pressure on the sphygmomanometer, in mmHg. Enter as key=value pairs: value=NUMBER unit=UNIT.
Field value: value=220 unit=mmHg
